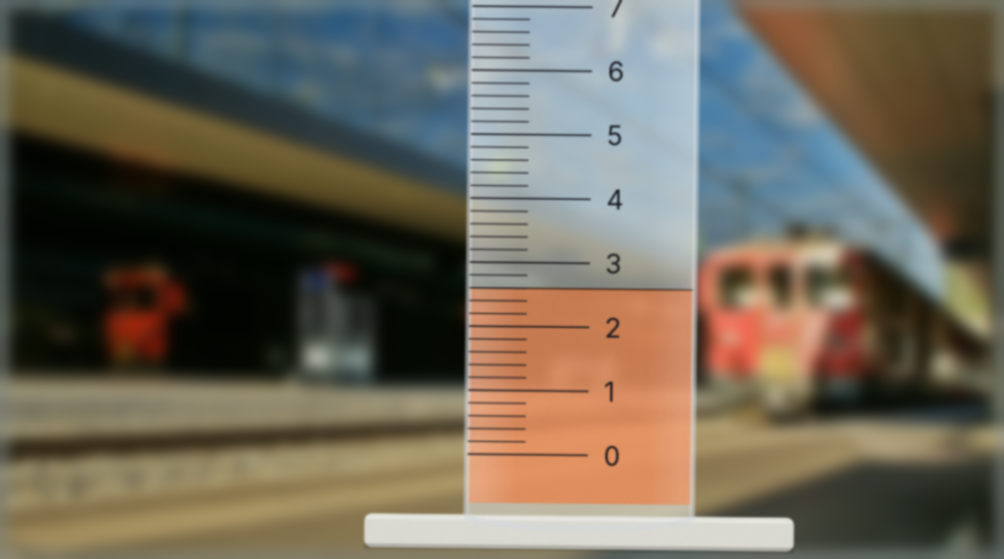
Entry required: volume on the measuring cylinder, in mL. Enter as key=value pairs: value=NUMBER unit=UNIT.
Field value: value=2.6 unit=mL
